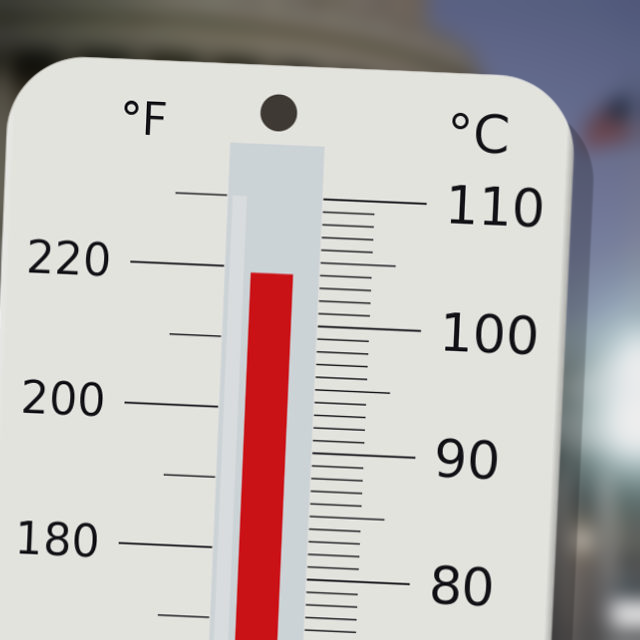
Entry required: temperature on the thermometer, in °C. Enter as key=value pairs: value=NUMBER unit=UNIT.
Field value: value=104 unit=°C
